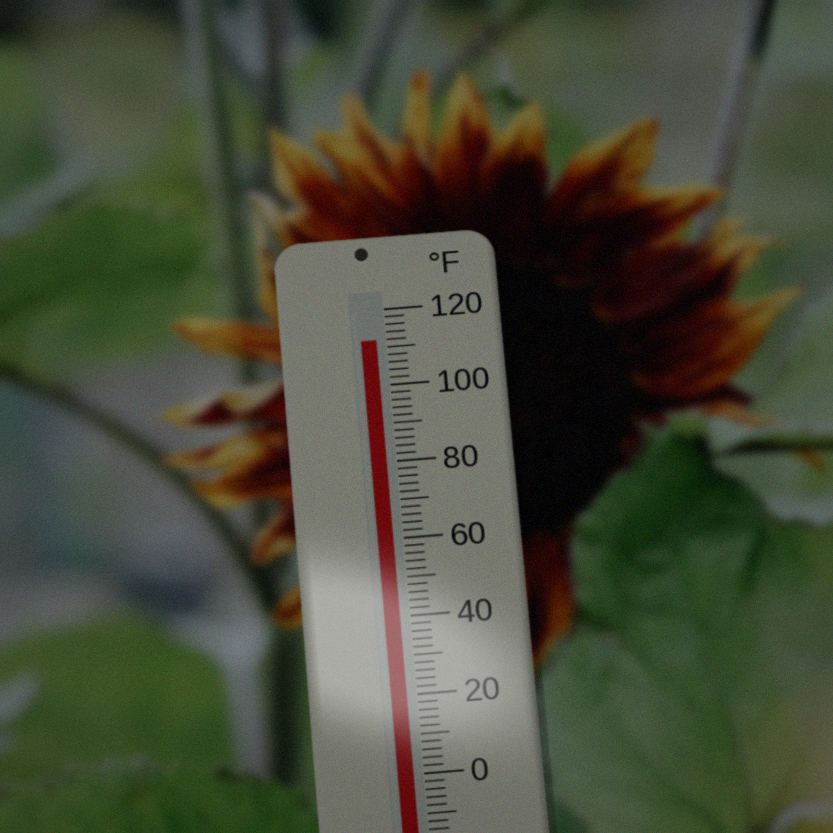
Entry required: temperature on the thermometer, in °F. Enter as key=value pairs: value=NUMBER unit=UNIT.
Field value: value=112 unit=°F
